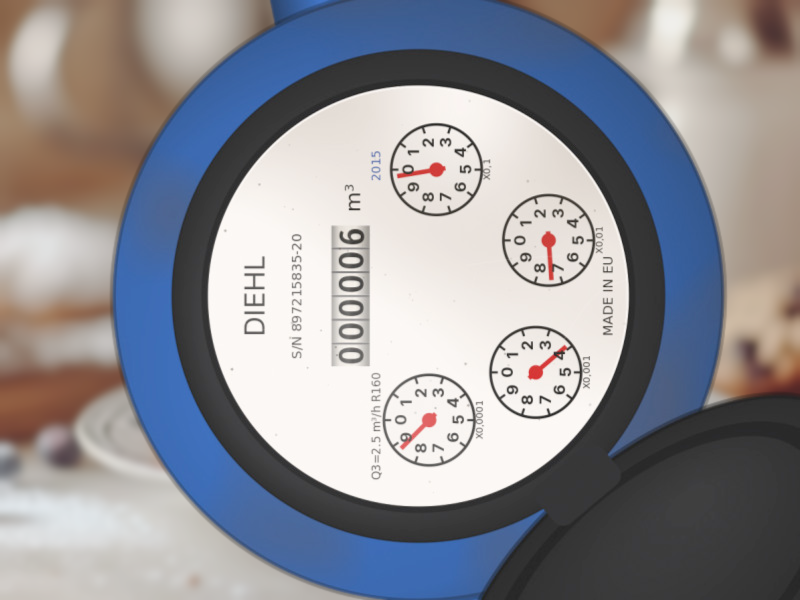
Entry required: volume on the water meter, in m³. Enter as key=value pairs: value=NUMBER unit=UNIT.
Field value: value=5.9738 unit=m³
